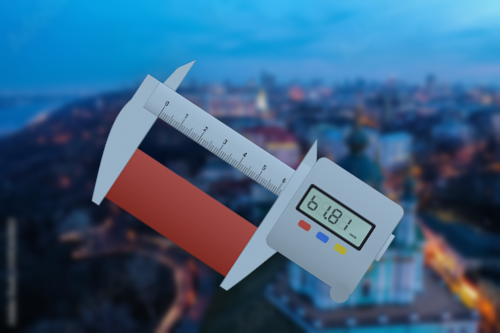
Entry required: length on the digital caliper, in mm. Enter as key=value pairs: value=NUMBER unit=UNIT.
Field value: value=61.81 unit=mm
